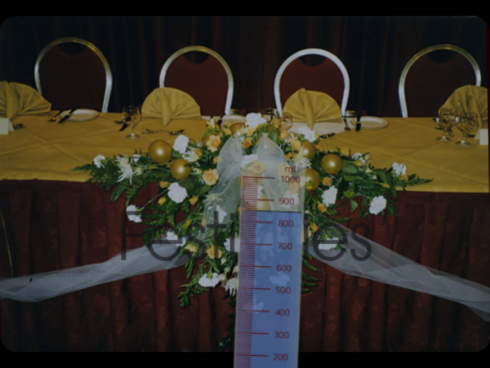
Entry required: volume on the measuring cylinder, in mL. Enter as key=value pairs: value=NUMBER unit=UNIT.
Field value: value=850 unit=mL
